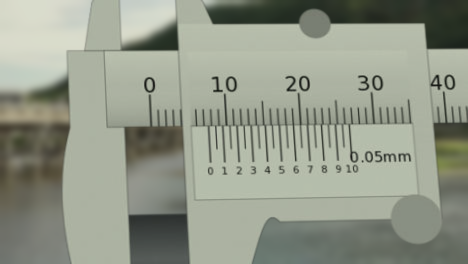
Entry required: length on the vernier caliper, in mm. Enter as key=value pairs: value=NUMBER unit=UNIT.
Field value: value=7.6 unit=mm
